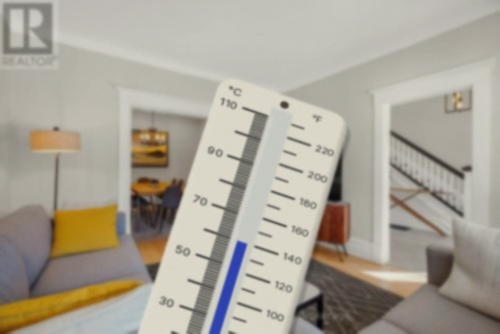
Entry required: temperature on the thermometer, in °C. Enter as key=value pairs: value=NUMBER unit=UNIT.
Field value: value=60 unit=°C
